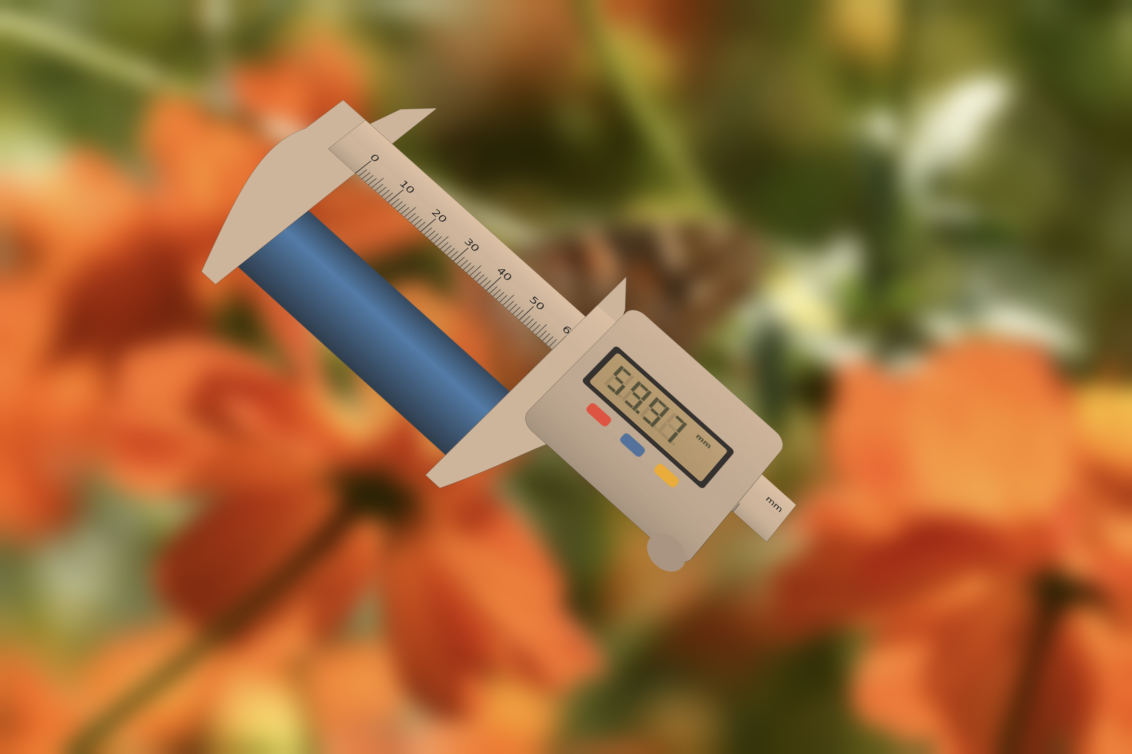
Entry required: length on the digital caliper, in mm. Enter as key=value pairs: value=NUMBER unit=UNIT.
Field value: value=59.97 unit=mm
